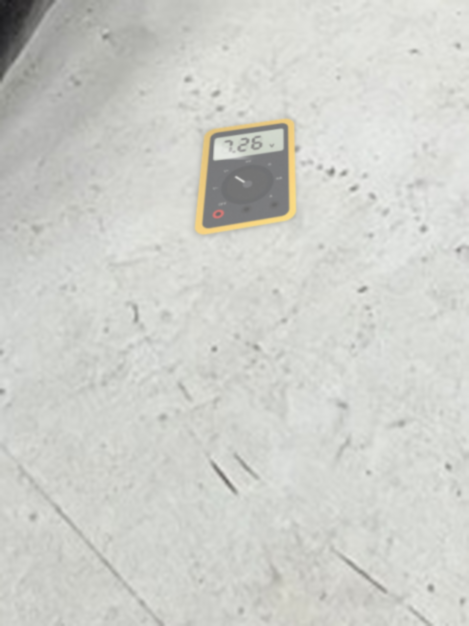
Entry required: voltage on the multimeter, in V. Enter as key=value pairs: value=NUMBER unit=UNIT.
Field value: value=7.26 unit=V
